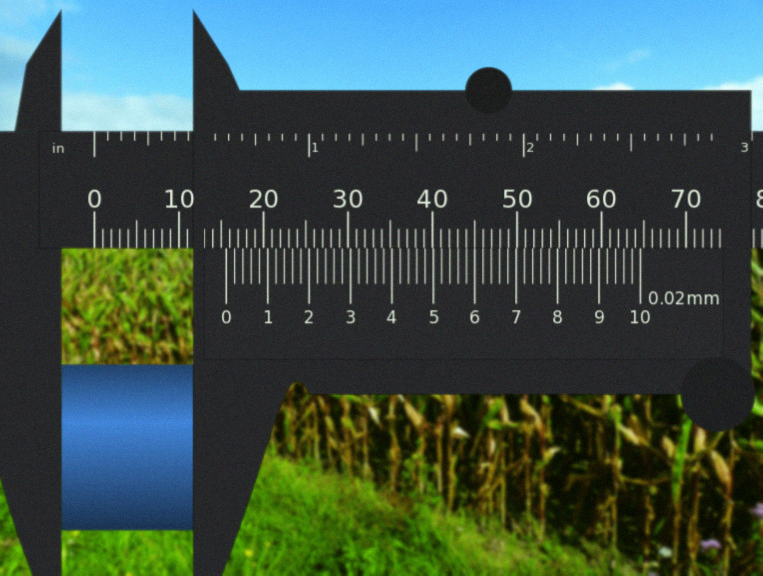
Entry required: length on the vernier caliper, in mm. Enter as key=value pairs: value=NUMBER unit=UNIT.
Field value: value=15.6 unit=mm
